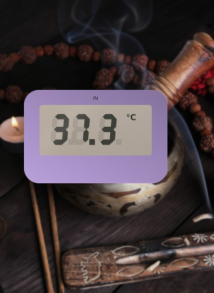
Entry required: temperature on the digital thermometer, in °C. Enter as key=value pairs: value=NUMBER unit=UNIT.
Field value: value=37.3 unit=°C
